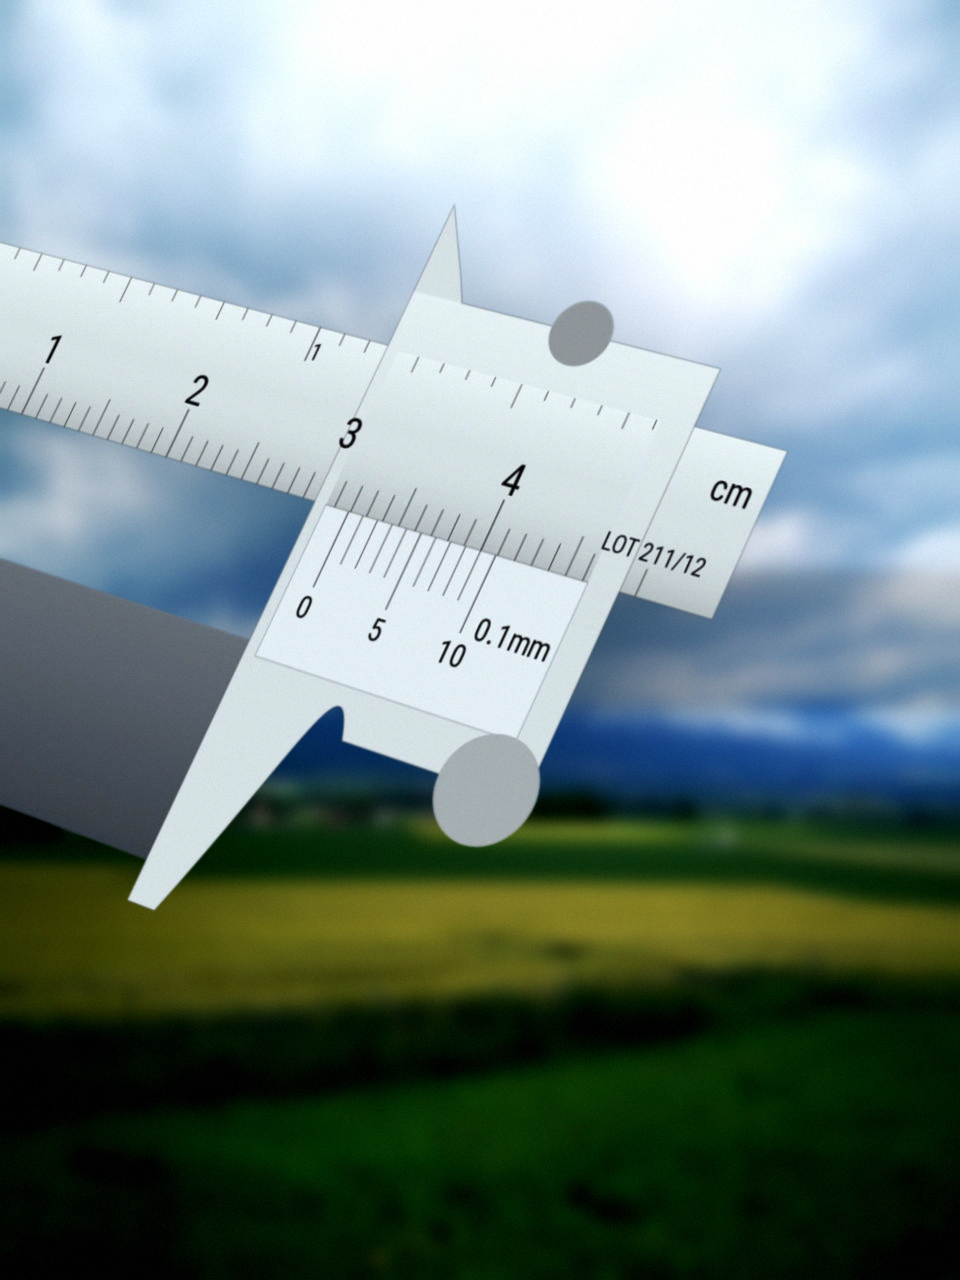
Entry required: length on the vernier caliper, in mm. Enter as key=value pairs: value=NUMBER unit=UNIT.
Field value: value=31.9 unit=mm
